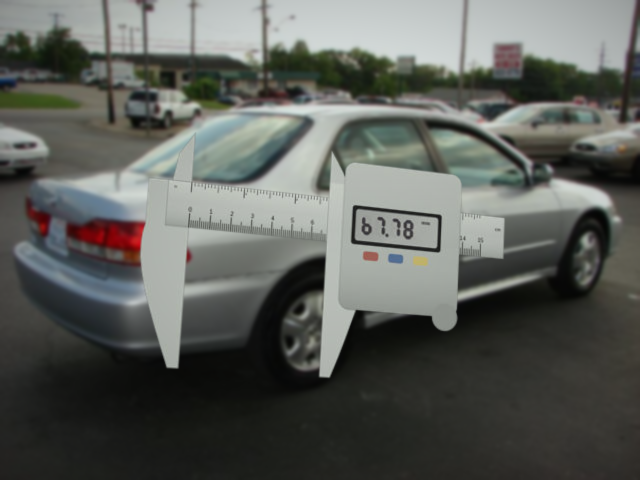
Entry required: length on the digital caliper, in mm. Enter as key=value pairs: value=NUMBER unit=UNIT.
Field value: value=67.78 unit=mm
